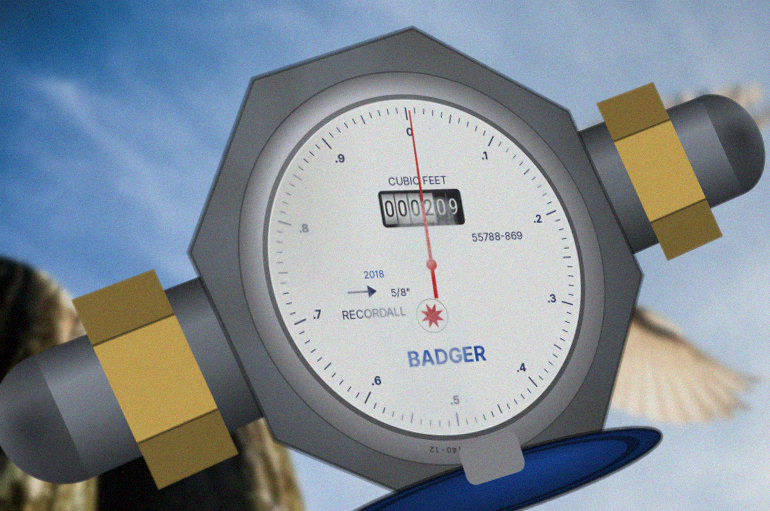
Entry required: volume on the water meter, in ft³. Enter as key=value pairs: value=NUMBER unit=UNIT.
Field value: value=209.00 unit=ft³
